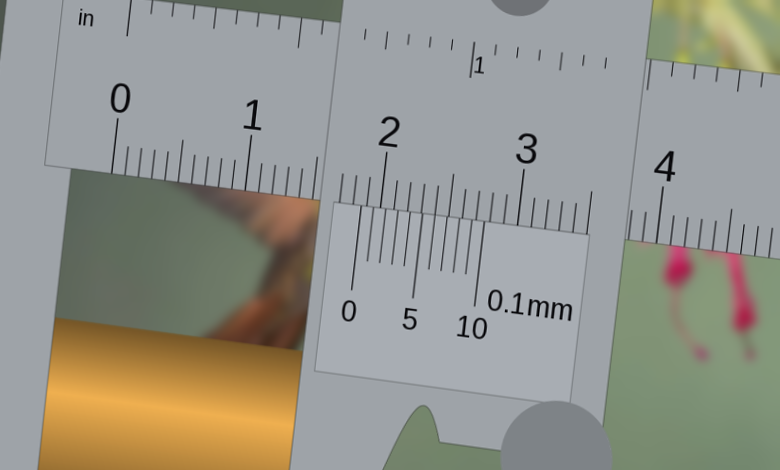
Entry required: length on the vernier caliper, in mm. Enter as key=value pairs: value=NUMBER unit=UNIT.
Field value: value=18.6 unit=mm
